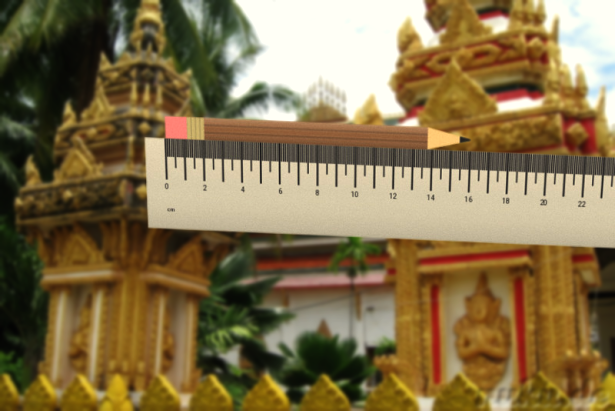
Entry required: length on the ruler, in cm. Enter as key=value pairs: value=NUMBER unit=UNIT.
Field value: value=16 unit=cm
